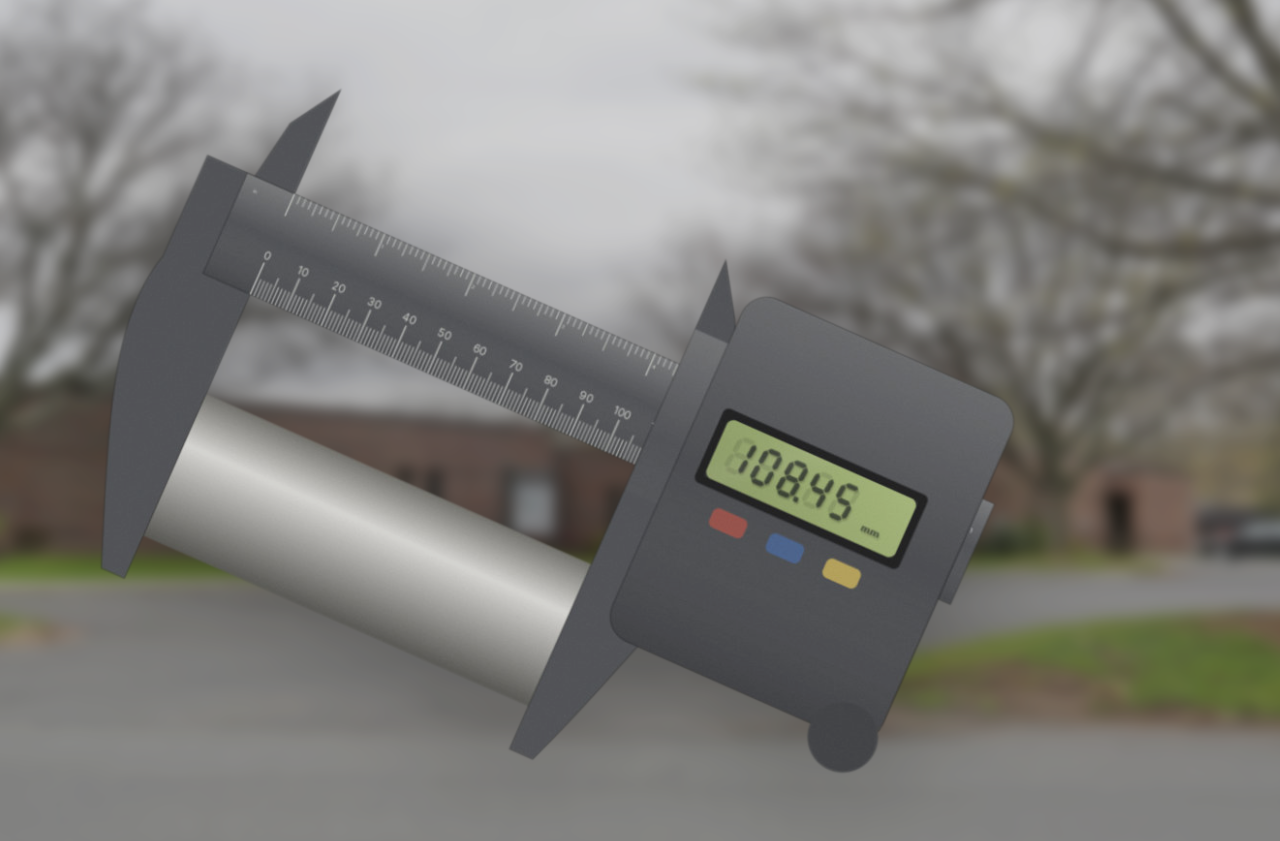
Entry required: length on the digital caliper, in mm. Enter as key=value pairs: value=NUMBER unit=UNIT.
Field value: value=108.45 unit=mm
